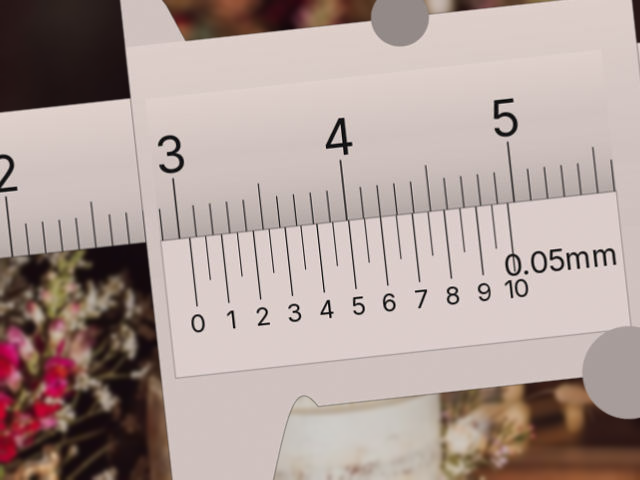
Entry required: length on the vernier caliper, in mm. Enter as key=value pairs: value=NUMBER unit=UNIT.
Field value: value=30.6 unit=mm
